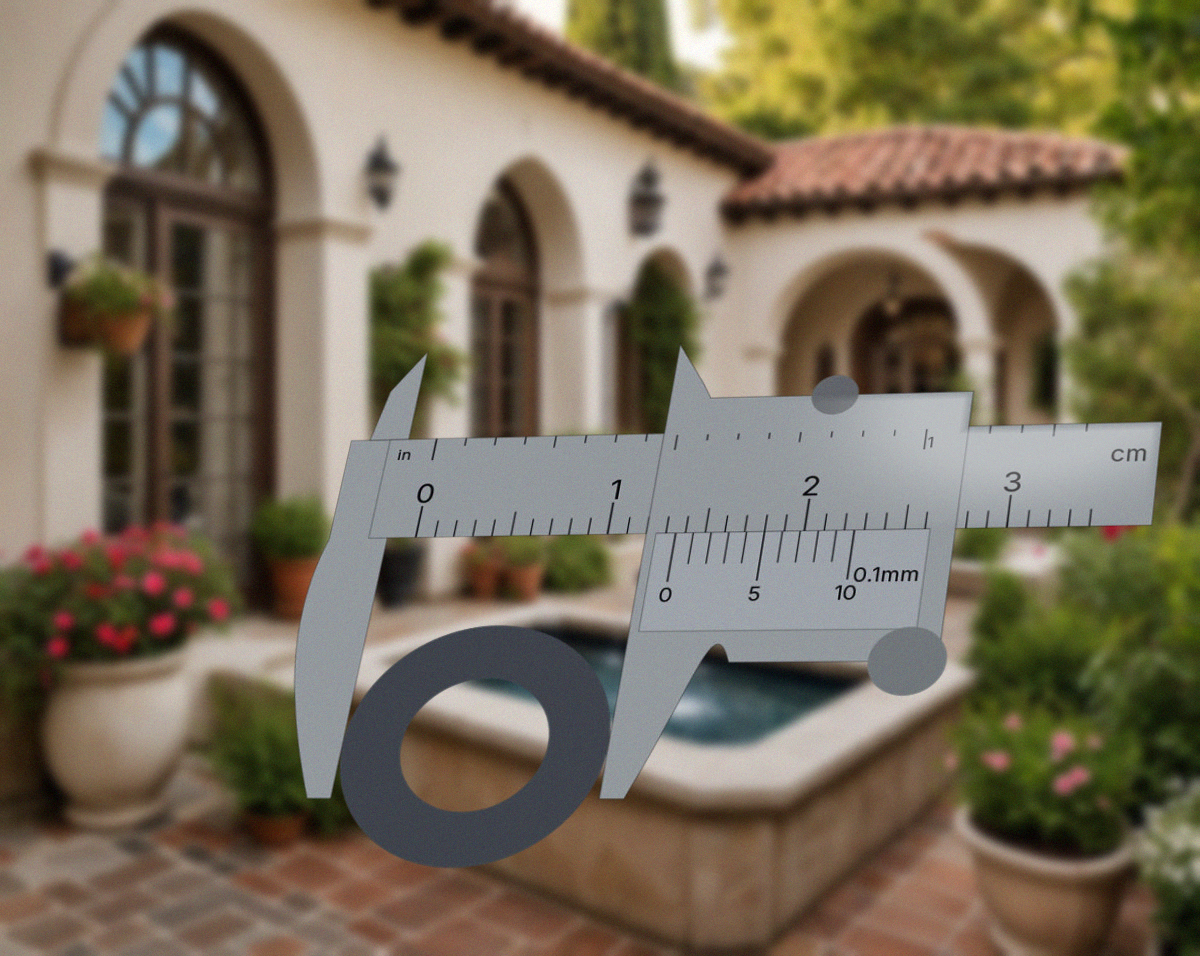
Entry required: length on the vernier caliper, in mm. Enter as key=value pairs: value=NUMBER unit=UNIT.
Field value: value=13.5 unit=mm
